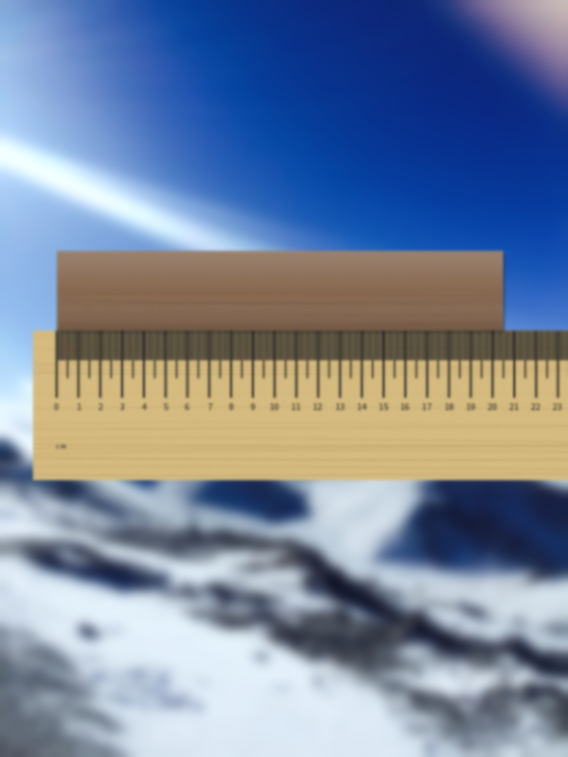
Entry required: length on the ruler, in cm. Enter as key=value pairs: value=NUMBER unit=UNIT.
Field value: value=20.5 unit=cm
